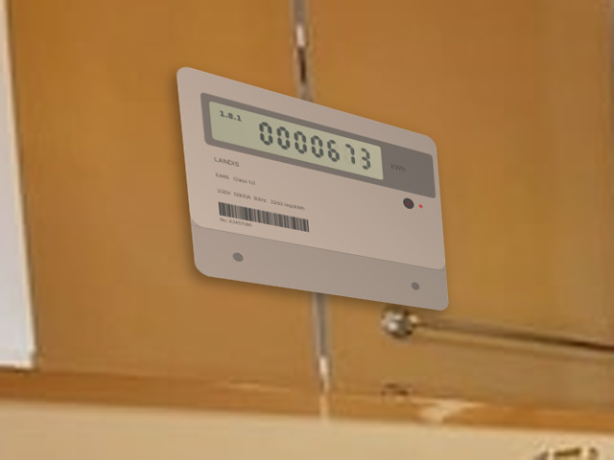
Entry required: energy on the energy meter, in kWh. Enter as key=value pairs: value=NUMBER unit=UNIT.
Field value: value=673 unit=kWh
